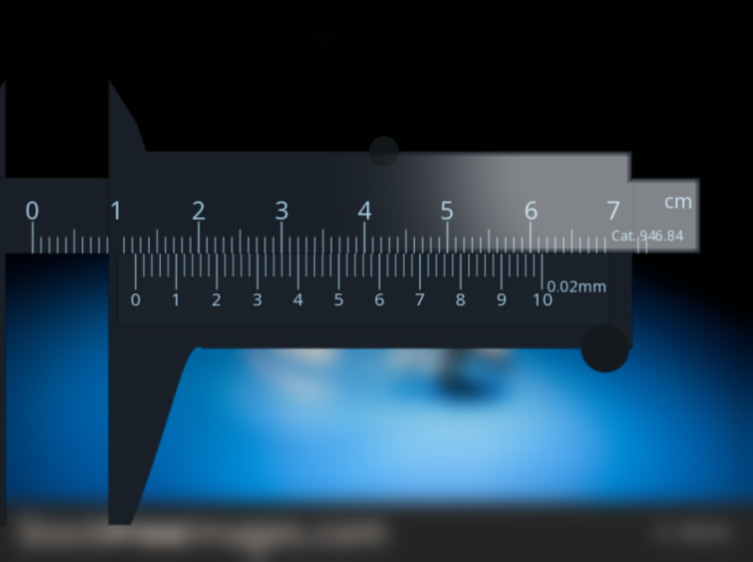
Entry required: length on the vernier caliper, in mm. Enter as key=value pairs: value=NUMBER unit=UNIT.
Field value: value=12.4 unit=mm
